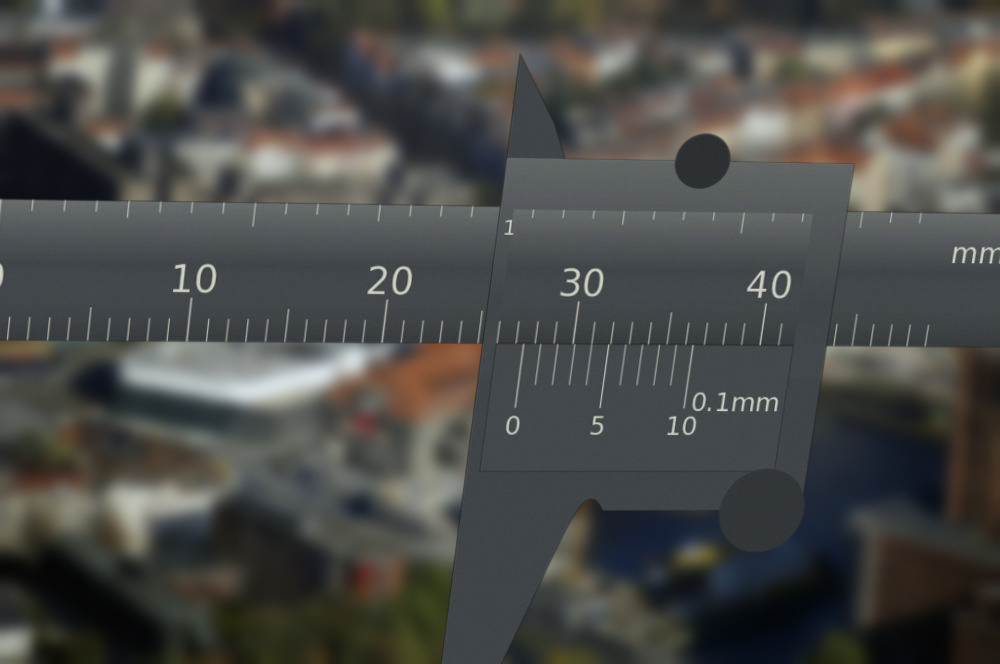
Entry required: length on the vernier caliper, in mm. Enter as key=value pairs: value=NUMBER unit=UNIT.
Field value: value=27.4 unit=mm
